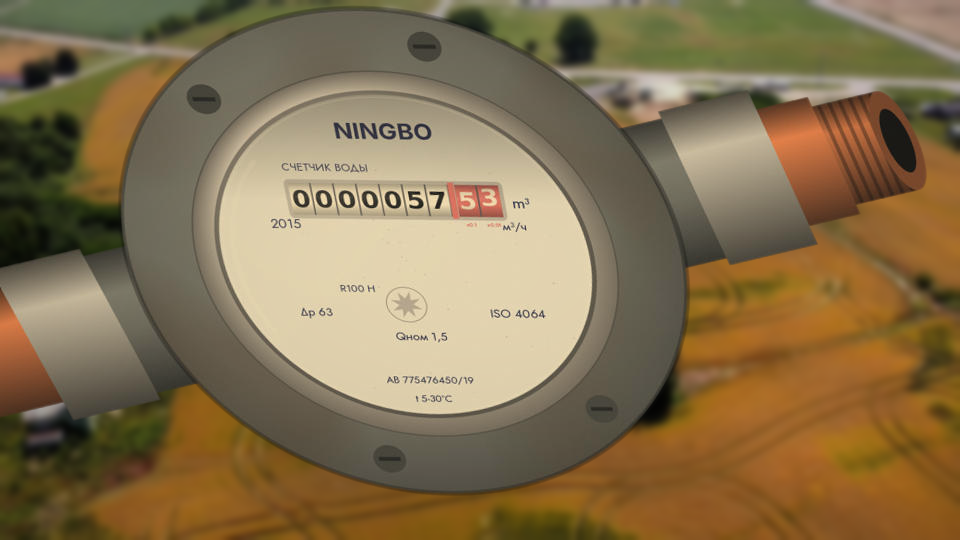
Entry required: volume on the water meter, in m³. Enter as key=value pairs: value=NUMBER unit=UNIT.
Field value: value=57.53 unit=m³
